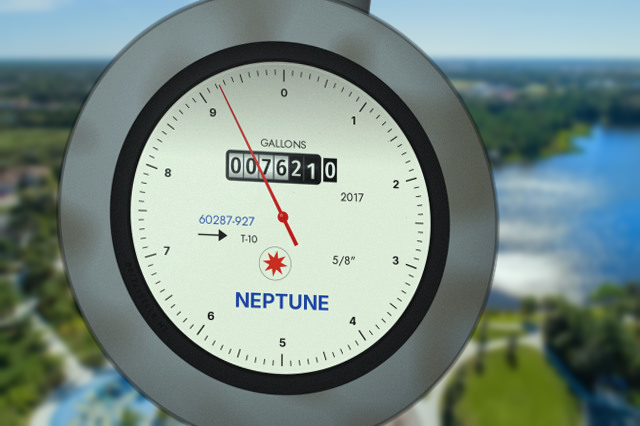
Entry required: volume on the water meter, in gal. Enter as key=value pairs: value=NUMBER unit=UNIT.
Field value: value=76209.2 unit=gal
